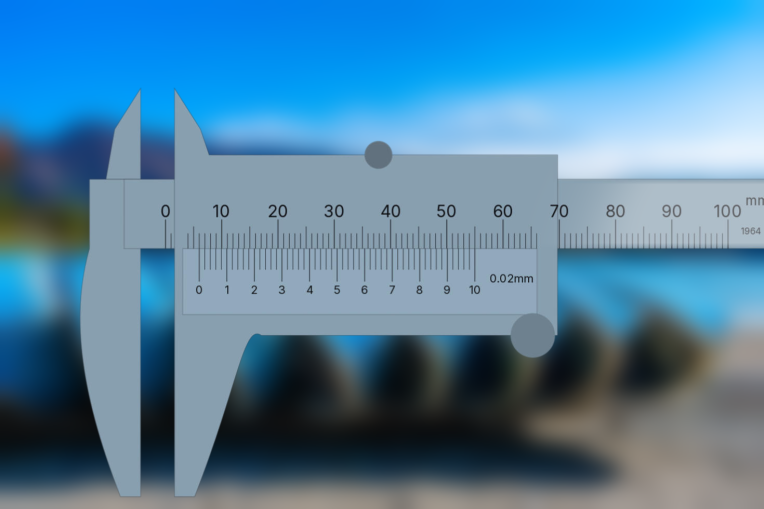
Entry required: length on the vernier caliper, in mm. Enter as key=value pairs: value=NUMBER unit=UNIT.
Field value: value=6.0 unit=mm
